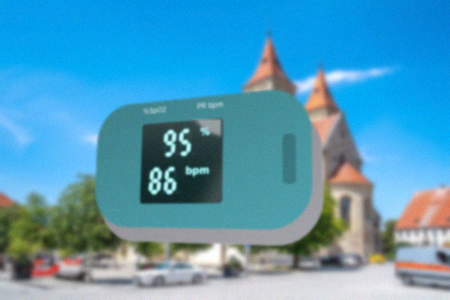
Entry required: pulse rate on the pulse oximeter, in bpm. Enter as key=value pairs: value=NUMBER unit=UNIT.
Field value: value=86 unit=bpm
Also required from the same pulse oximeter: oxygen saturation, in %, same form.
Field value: value=95 unit=%
